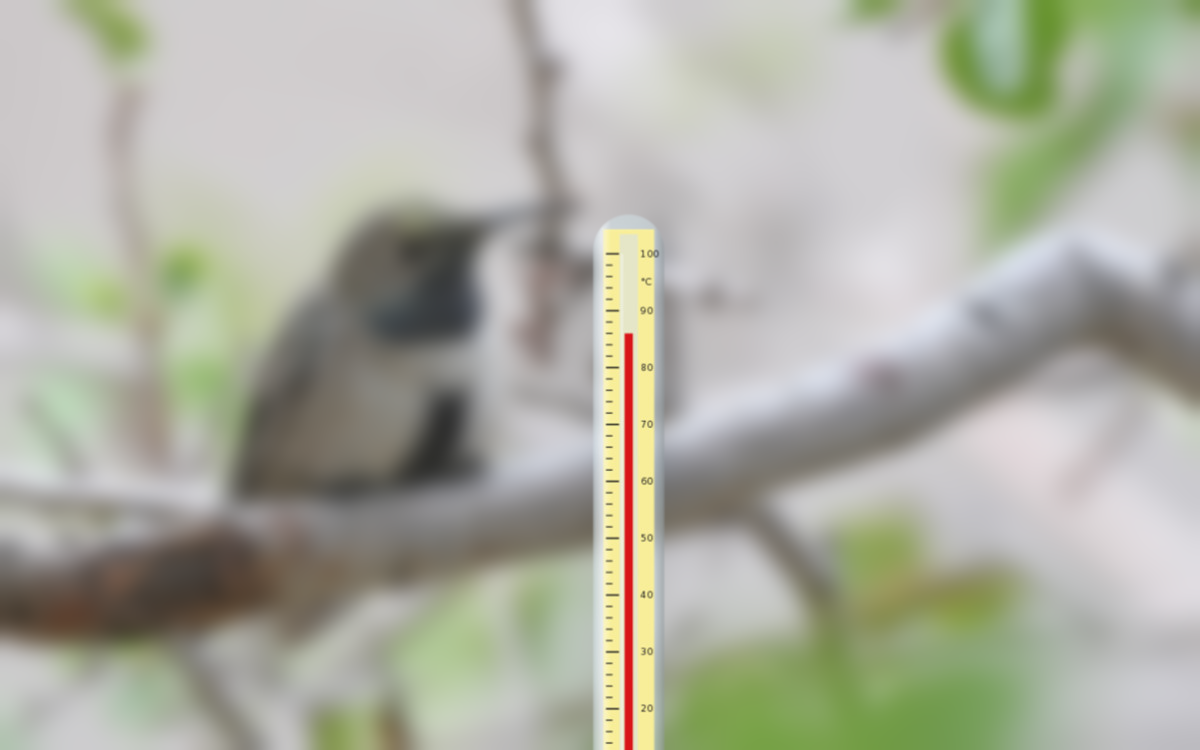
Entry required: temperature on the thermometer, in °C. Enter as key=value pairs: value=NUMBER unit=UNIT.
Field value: value=86 unit=°C
